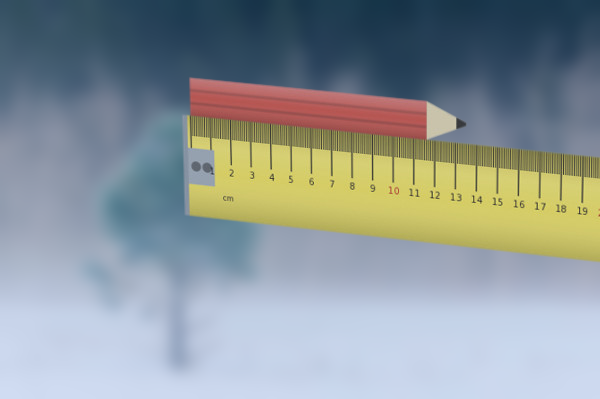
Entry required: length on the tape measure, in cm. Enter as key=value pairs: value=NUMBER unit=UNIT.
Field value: value=13.5 unit=cm
